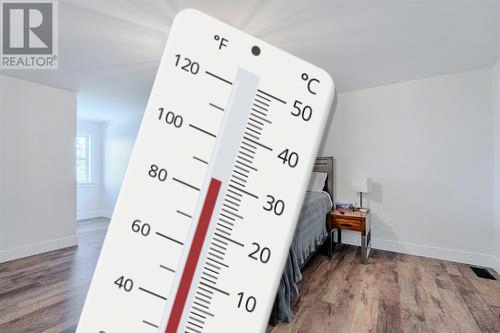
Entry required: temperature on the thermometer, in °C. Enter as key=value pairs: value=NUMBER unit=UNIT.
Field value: value=30 unit=°C
